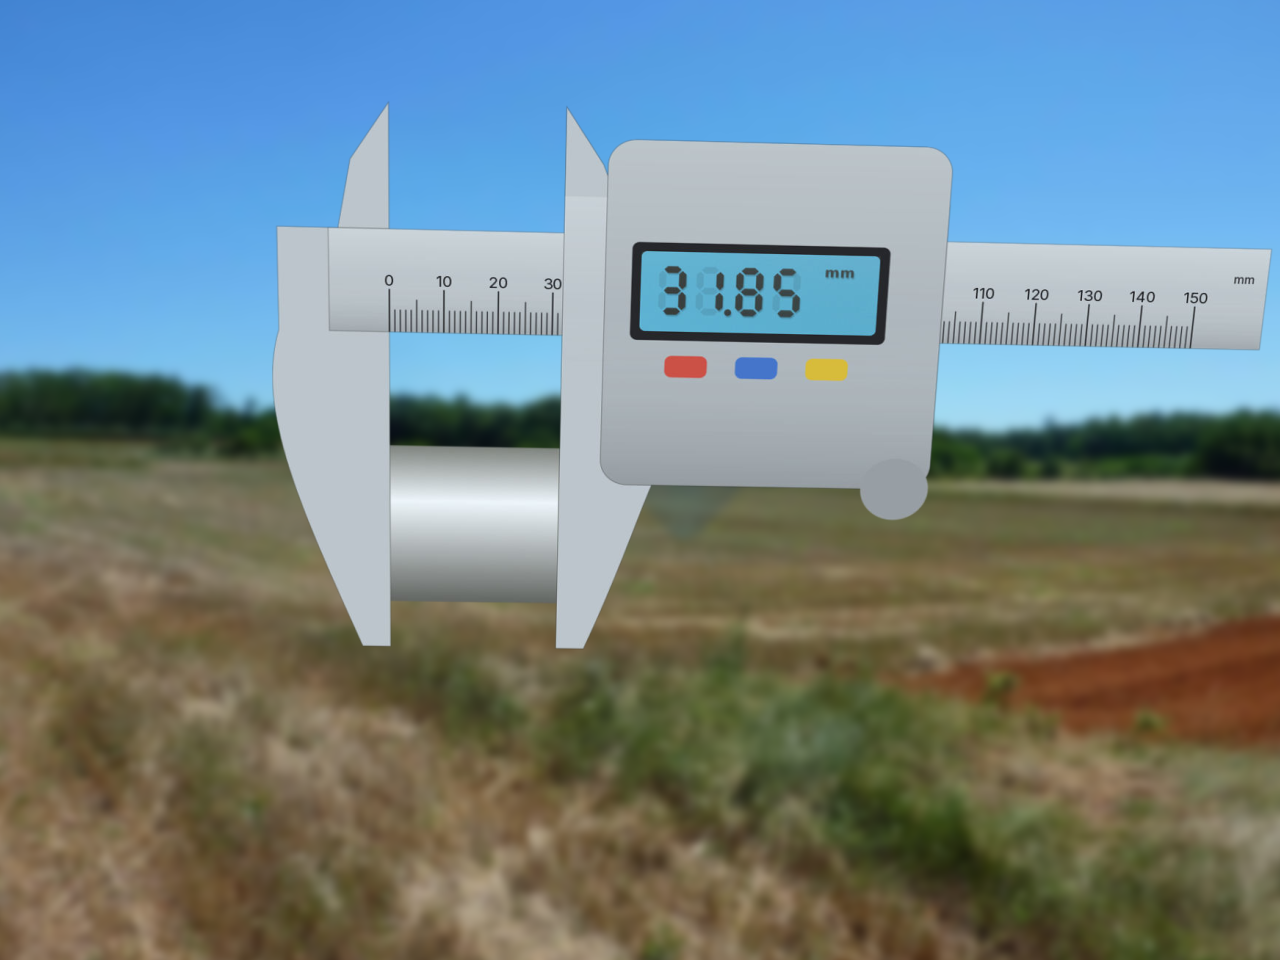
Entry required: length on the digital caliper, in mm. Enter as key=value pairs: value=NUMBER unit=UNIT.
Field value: value=31.85 unit=mm
